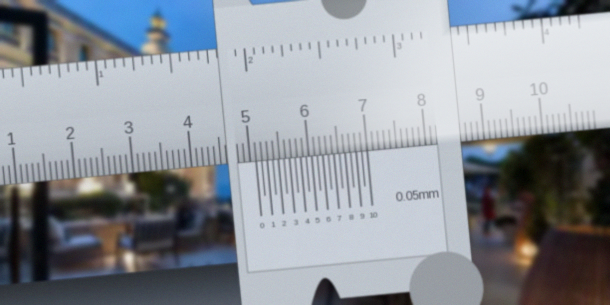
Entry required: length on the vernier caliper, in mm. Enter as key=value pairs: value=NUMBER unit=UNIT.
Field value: value=51.0 unit=mm
